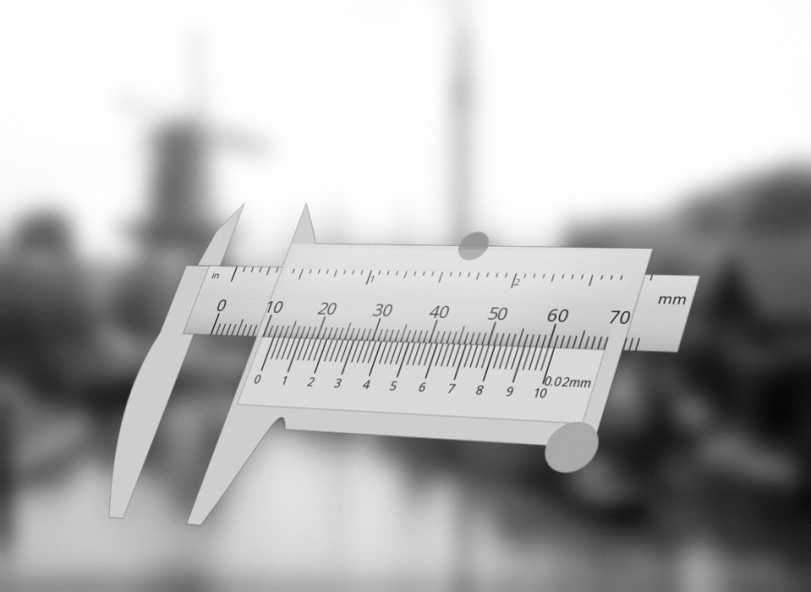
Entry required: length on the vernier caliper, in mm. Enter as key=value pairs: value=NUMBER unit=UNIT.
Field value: value=12.0 unit=mm
